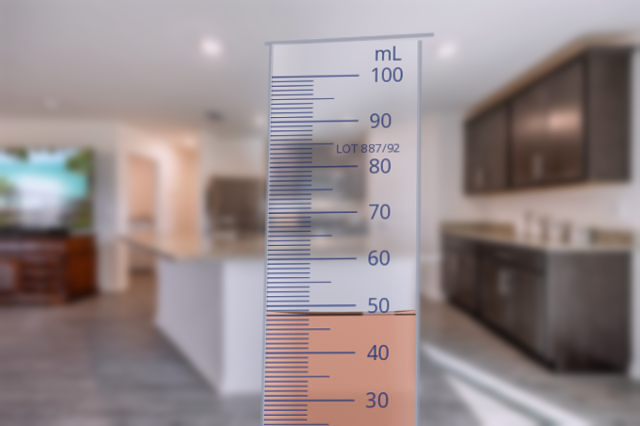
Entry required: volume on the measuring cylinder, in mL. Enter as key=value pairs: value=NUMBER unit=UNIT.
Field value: value=48 unit=mL
